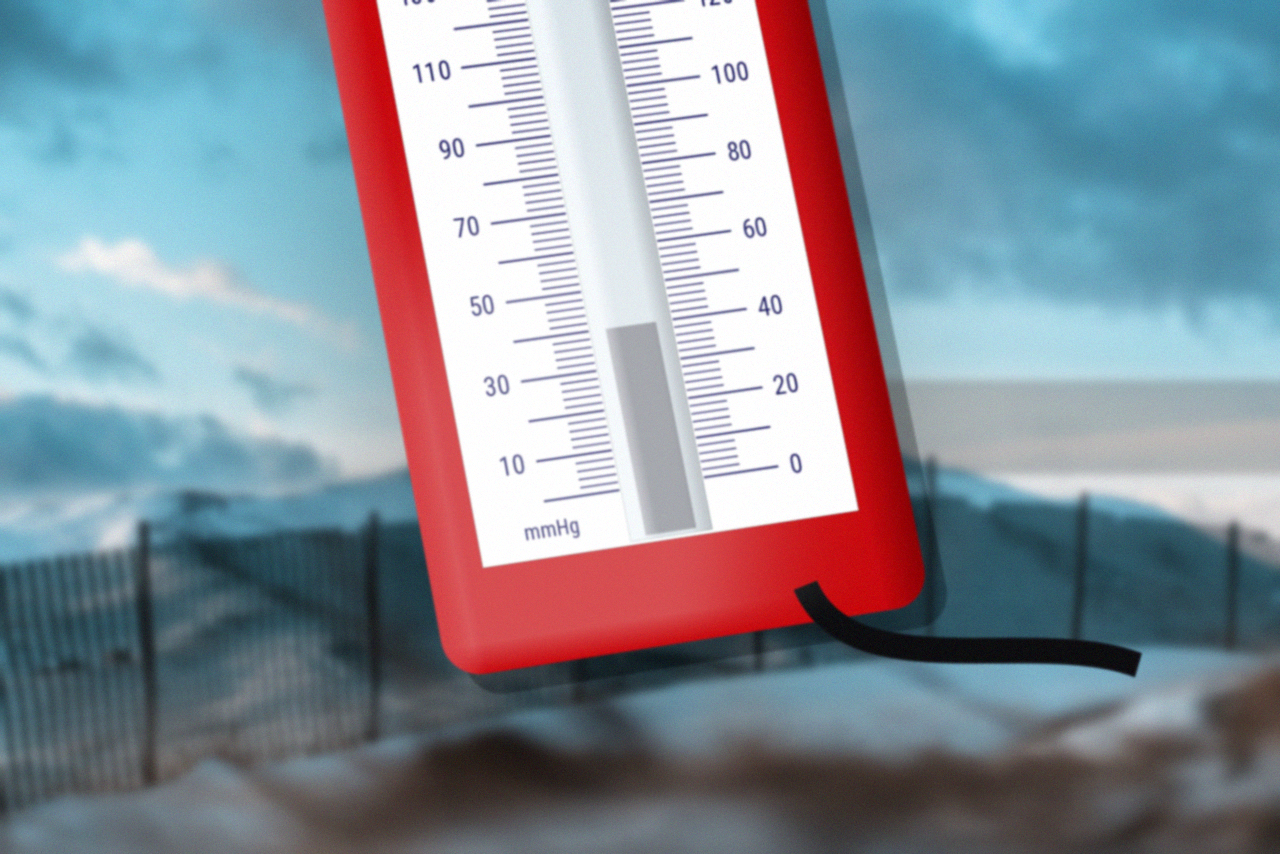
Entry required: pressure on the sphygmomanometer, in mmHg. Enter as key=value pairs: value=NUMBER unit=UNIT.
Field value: value=40 unit=mmHg
